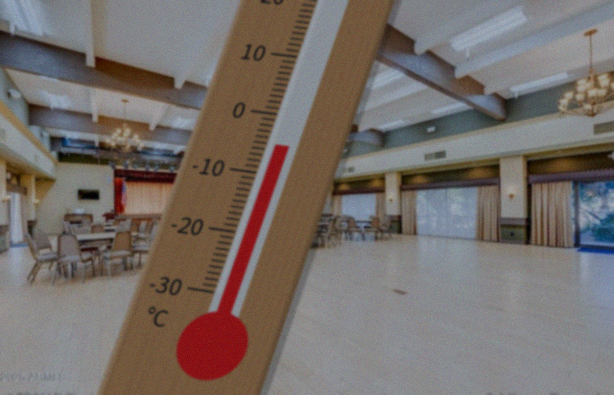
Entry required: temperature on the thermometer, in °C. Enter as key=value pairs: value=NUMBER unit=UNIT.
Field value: value=-5 unit=°C
